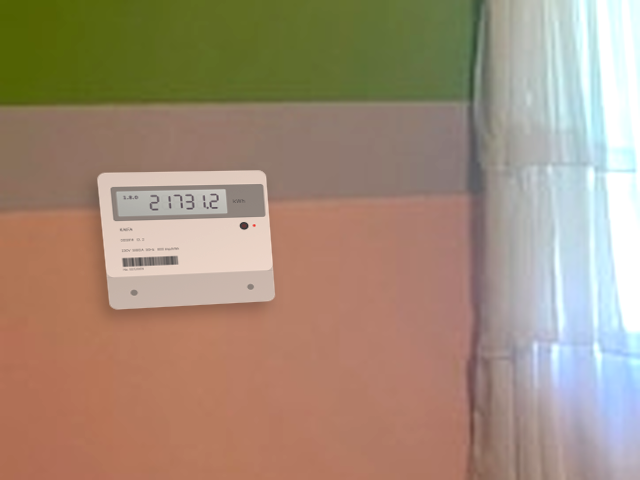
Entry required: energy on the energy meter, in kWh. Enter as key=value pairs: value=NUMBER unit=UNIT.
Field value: value=21731.2 unit=kWh
